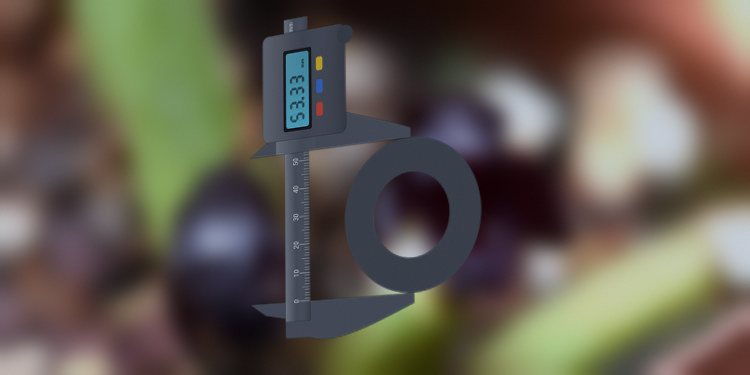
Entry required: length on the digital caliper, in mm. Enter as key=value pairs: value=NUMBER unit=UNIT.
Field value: value=53.33 unit=mm
